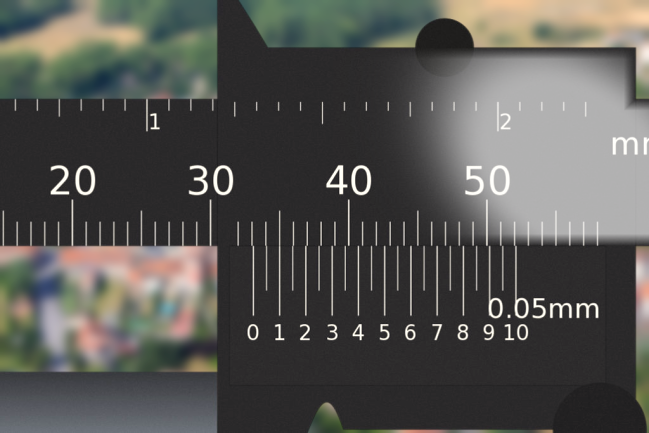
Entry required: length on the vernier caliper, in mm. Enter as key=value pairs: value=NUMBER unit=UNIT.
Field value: value=33.1 unit=mm
